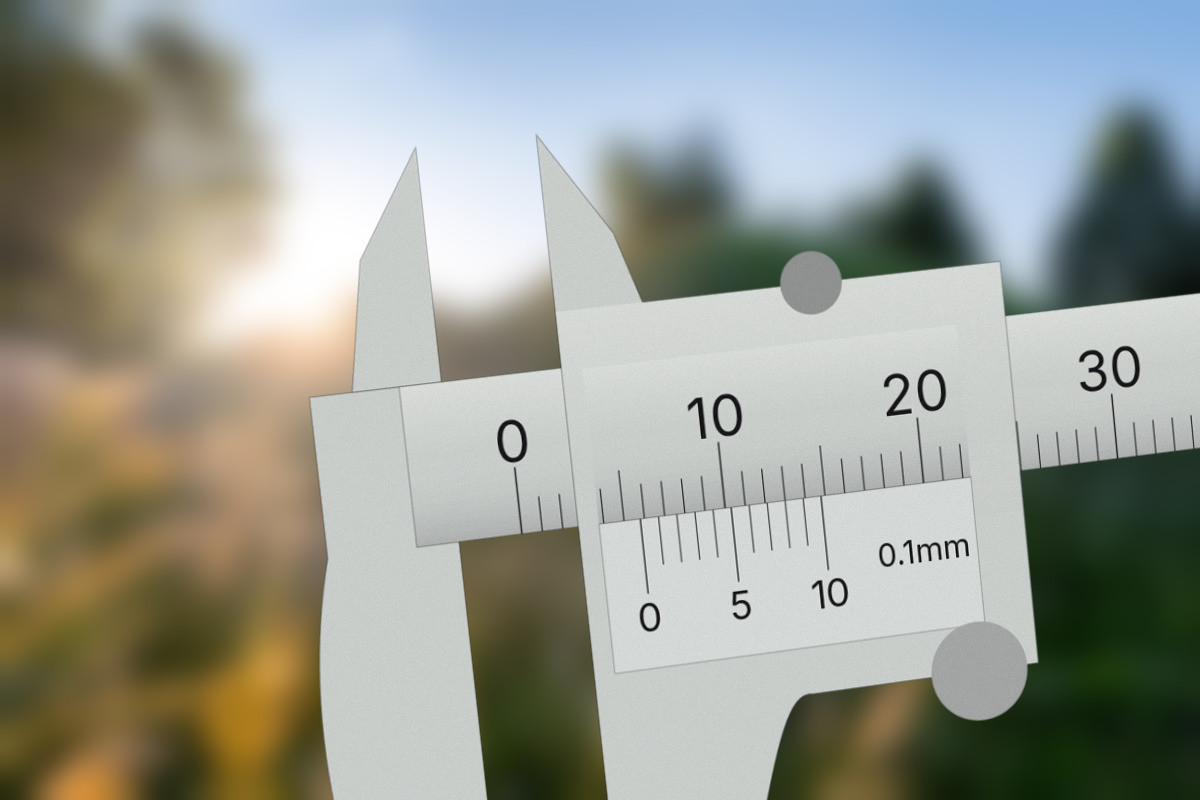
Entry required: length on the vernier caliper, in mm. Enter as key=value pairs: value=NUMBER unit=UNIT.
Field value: value=5.8 unit=mm
